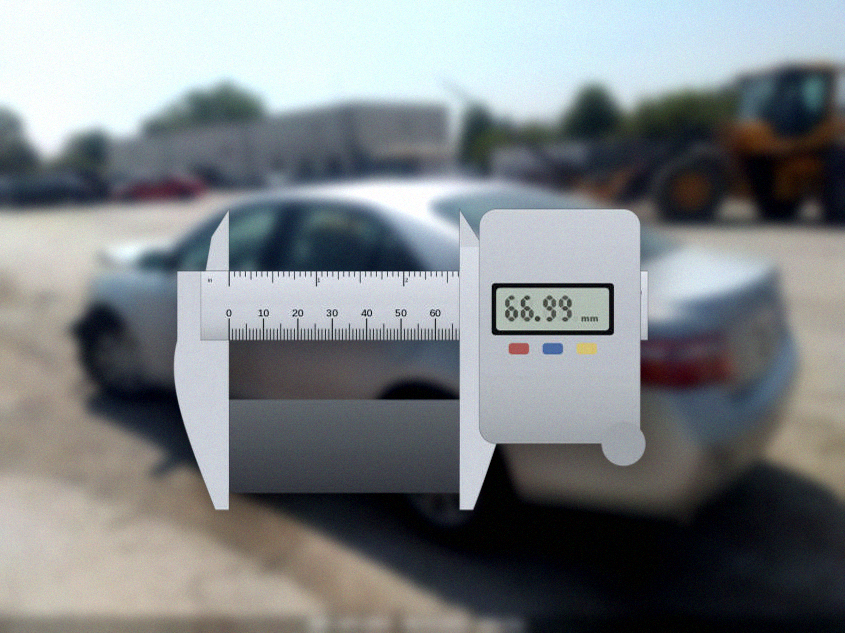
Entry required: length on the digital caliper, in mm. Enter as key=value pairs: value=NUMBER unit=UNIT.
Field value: value=66.99 unit=mm
